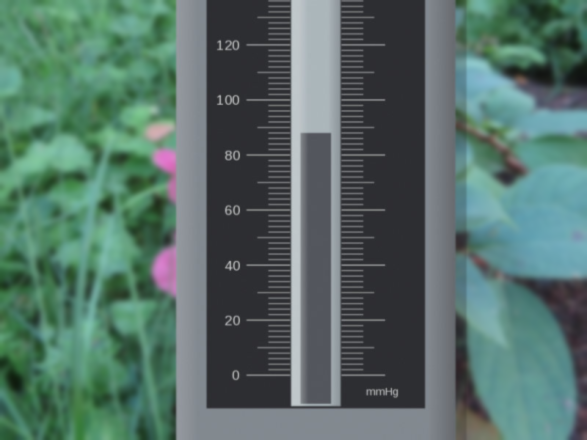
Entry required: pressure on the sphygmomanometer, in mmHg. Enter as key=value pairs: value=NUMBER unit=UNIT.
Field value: value=88 unit=mmHg
